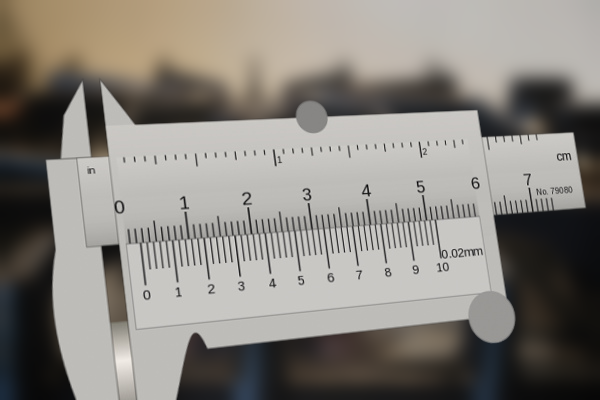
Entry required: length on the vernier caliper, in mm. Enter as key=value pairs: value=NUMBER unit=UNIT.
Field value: value=2.6 unit=mm
